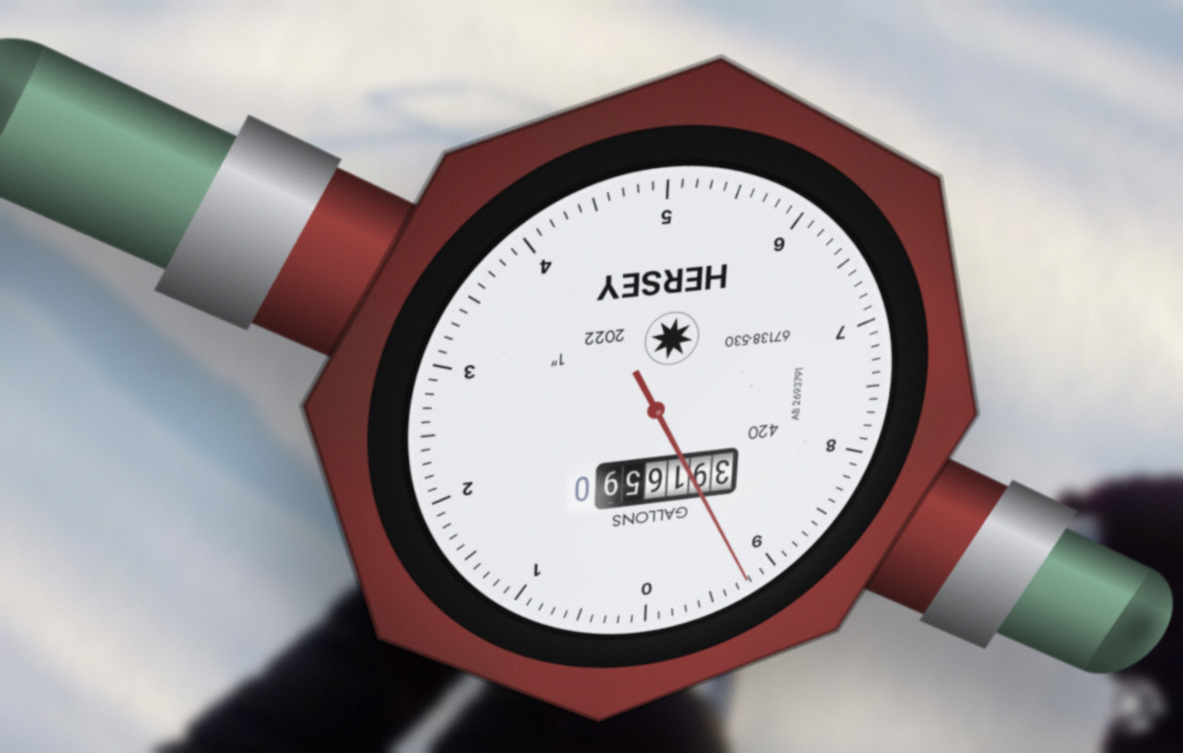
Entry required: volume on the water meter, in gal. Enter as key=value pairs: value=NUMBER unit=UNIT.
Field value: value=3916589.2 unit=gal
